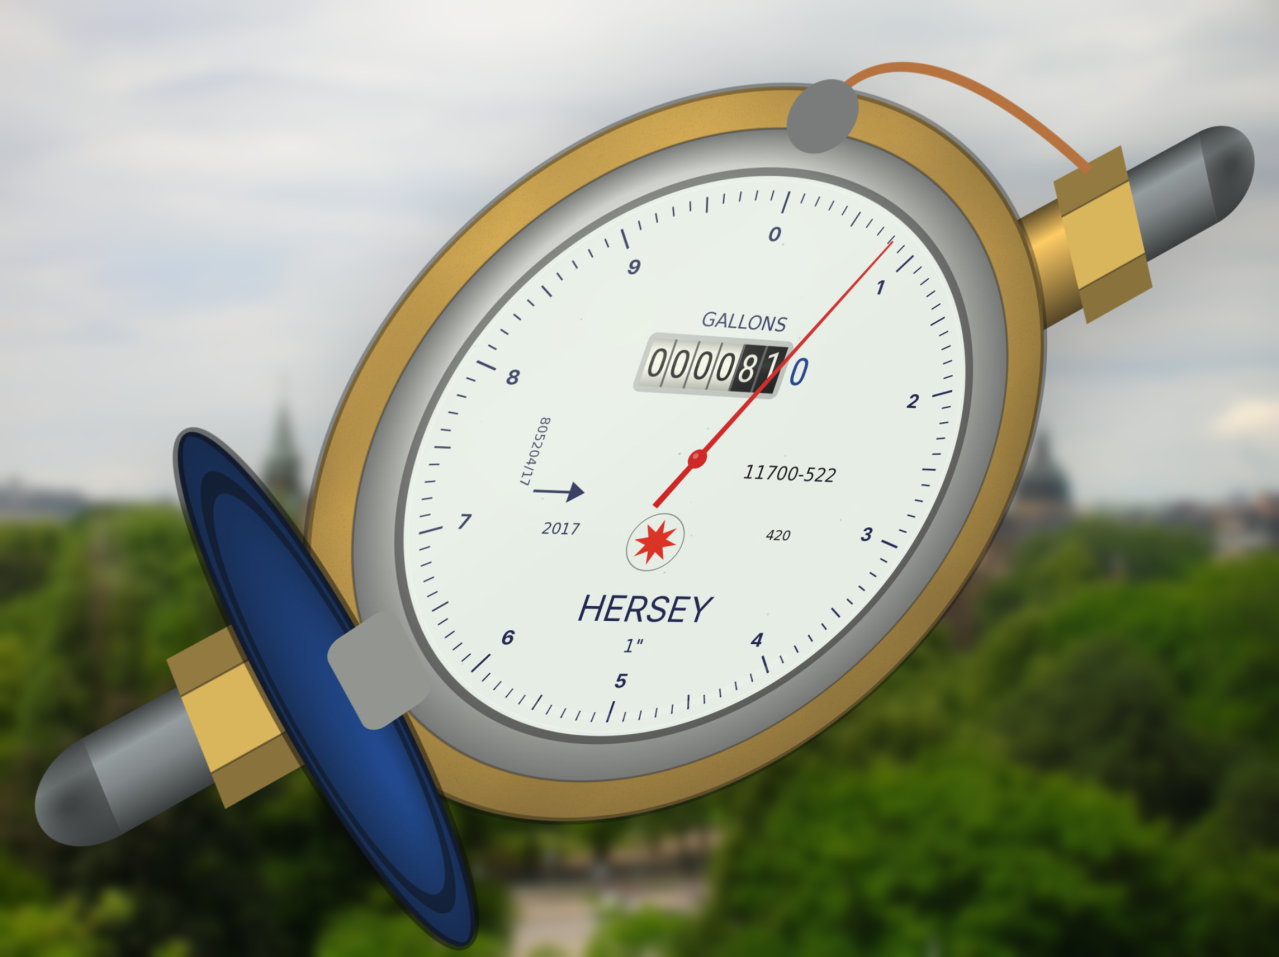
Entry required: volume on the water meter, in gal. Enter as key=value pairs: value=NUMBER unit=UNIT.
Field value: value=810.8 unit=gal
